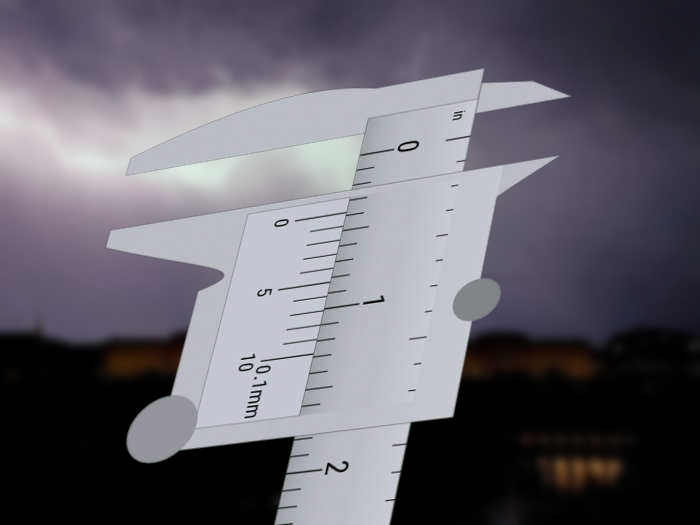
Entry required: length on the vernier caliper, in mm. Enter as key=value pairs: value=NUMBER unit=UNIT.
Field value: value=3.8 unit=mm
